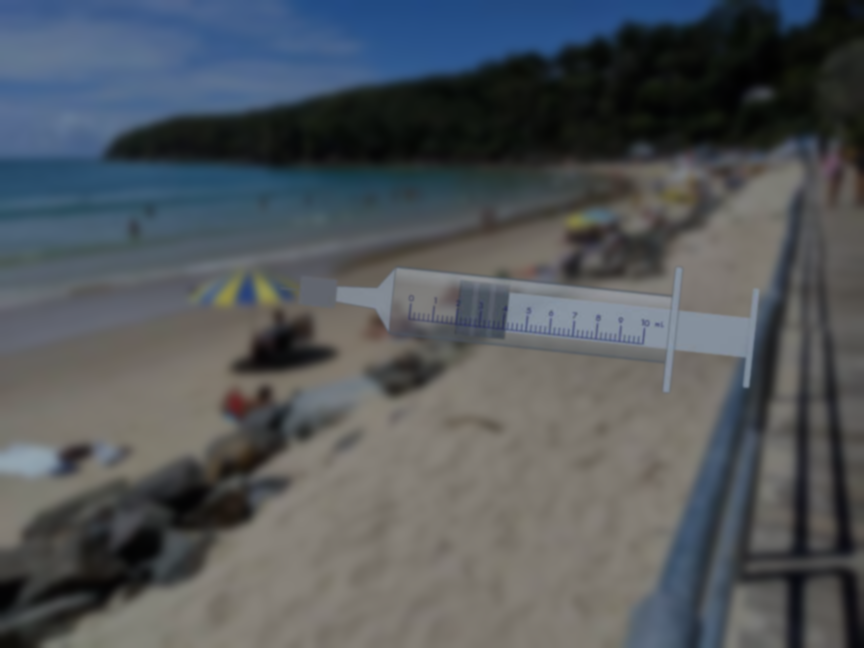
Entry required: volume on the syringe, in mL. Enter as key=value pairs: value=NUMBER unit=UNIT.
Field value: value=2 unit=mL
